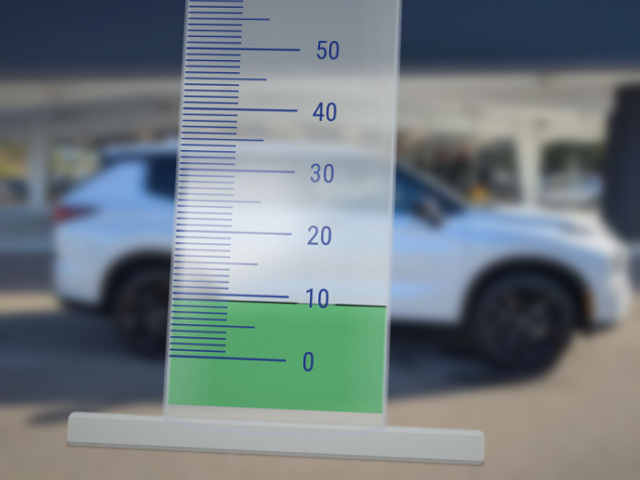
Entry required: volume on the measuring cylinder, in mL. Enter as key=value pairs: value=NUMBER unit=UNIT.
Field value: value=9 unit=mL
